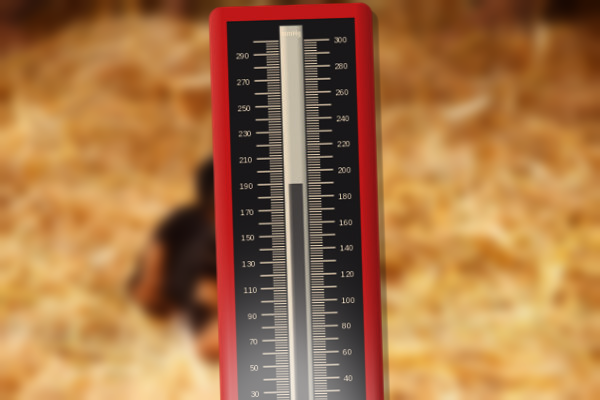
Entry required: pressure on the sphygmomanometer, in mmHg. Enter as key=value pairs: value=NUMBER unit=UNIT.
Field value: value=190 unit=mmHg
